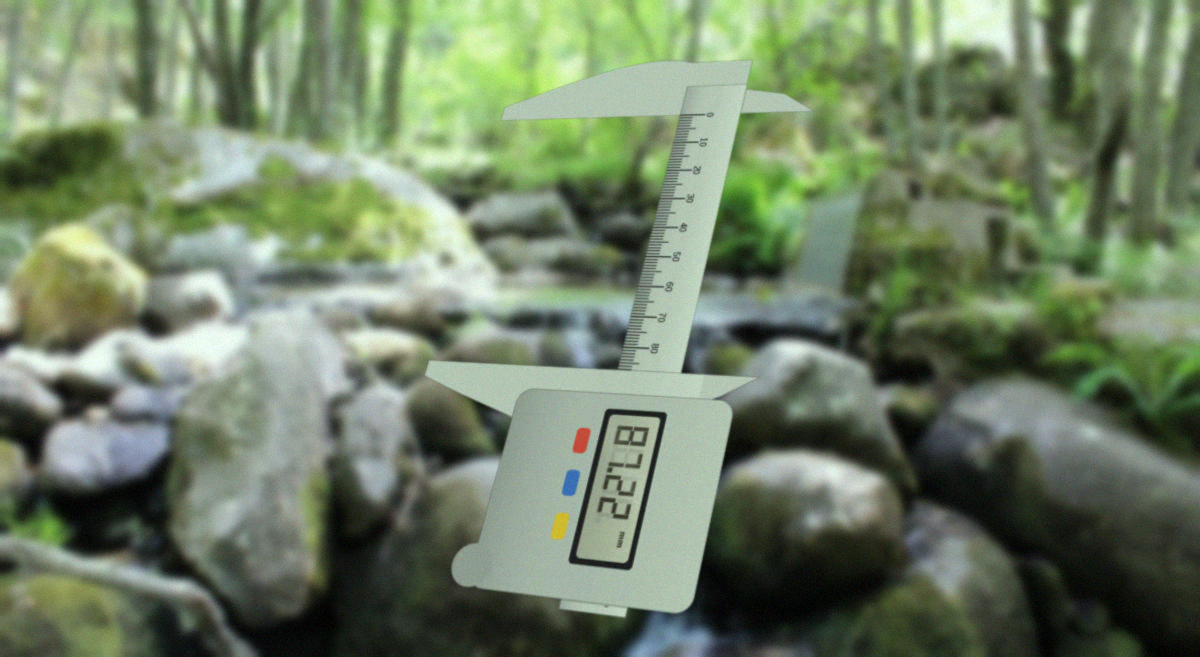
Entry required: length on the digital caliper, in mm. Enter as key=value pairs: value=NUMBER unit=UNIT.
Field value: value=87.22 unit=mm
